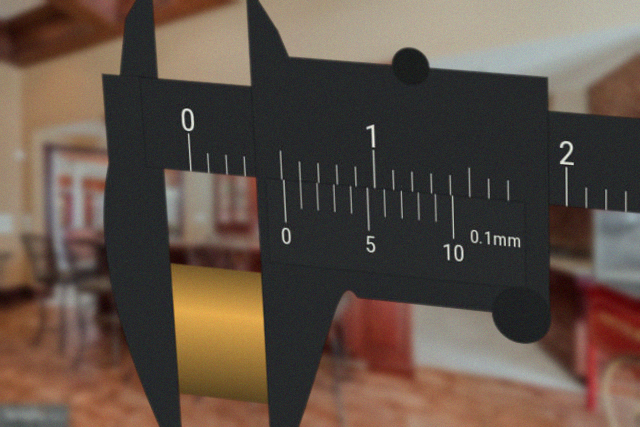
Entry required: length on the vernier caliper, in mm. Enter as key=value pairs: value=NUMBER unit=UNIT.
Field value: value=5.1 unit=mm
